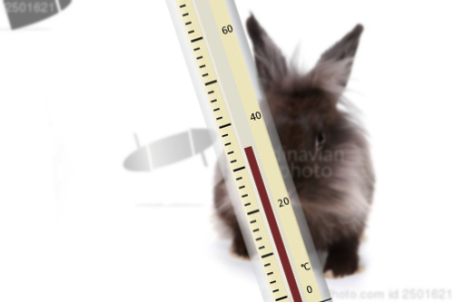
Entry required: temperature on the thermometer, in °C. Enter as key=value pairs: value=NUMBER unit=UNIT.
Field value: value=34 unit=°C
